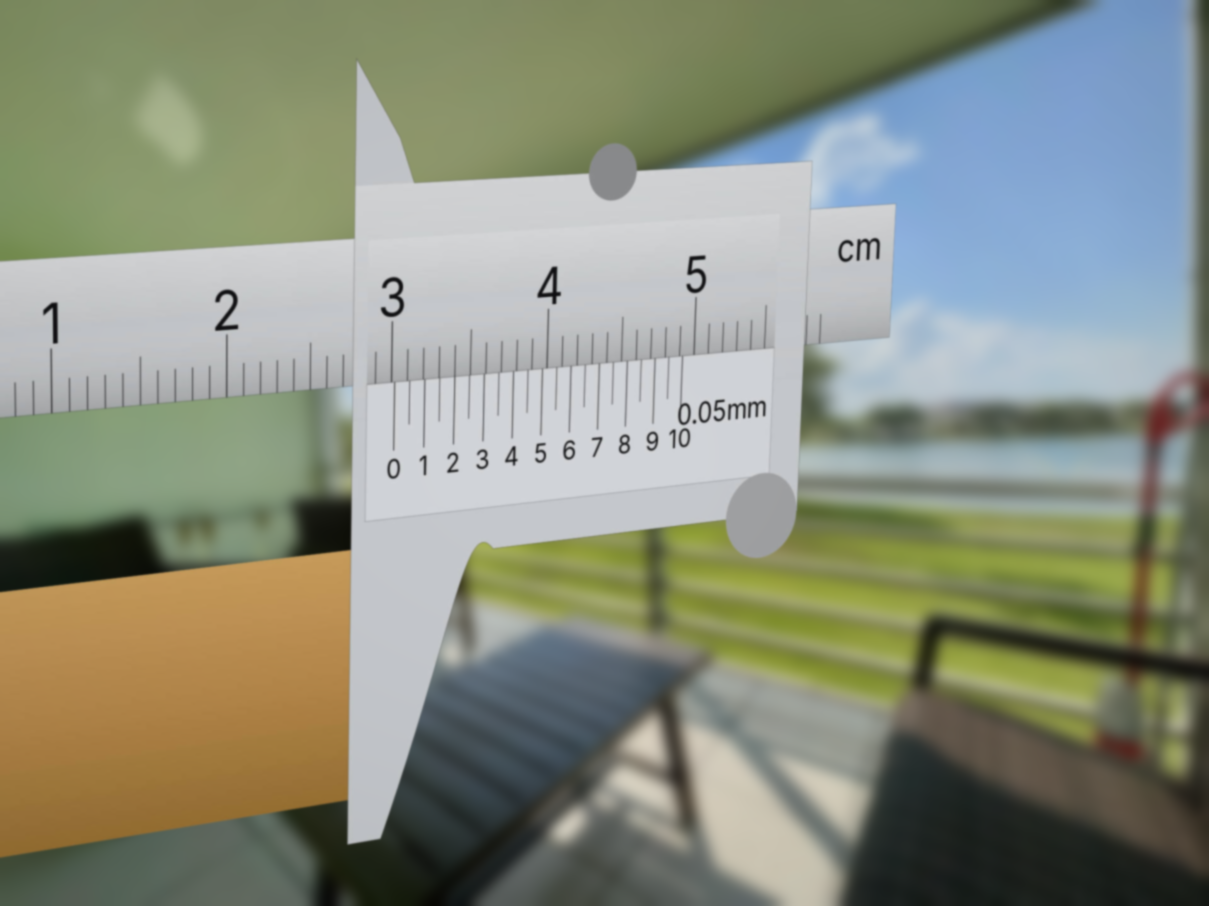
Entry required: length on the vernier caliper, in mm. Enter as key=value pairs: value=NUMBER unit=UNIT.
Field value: value=30.2 unit=mm
